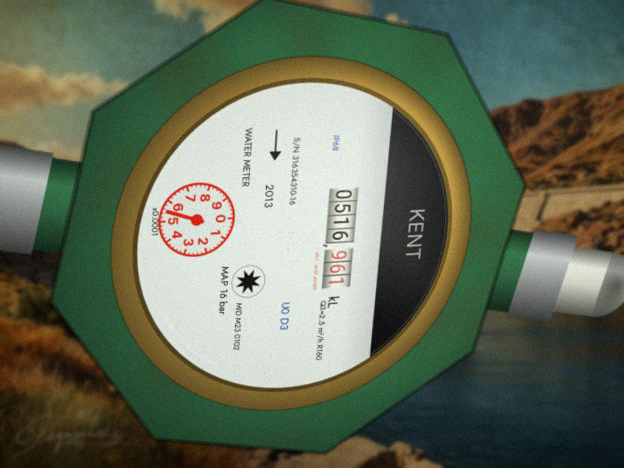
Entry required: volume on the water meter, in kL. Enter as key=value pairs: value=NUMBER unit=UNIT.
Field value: value=516.9615 unit=kL
